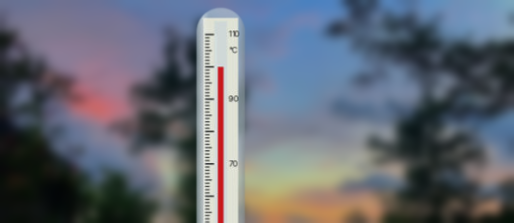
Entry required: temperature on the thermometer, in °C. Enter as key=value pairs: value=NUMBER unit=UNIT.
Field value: value=100 unit=°C
